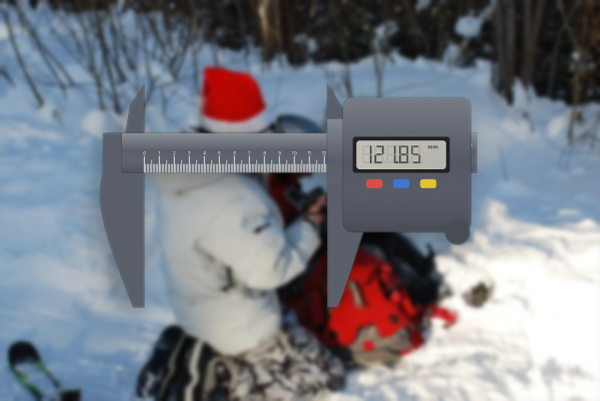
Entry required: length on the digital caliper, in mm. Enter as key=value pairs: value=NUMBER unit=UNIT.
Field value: value=121.85 unit=mm
